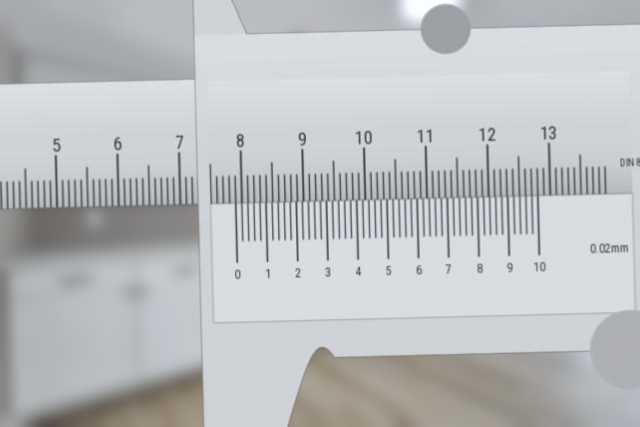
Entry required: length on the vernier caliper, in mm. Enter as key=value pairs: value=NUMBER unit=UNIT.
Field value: value=79.0 unit=mm
